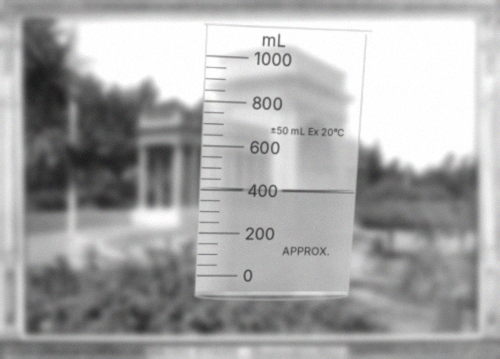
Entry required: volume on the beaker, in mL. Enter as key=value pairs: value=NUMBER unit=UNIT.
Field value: value=400 unit=mL
